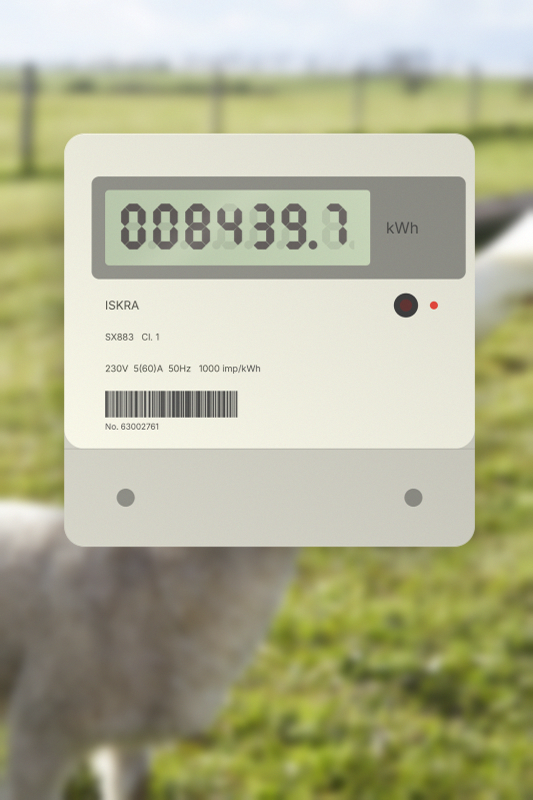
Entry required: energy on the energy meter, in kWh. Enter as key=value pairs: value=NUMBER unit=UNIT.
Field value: value=8439.7 unit=kWh
